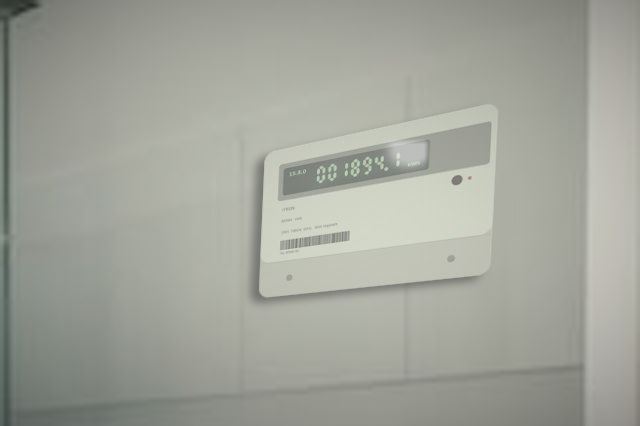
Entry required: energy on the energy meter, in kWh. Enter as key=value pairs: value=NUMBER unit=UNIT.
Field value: value=1894.1 unit=kWh
